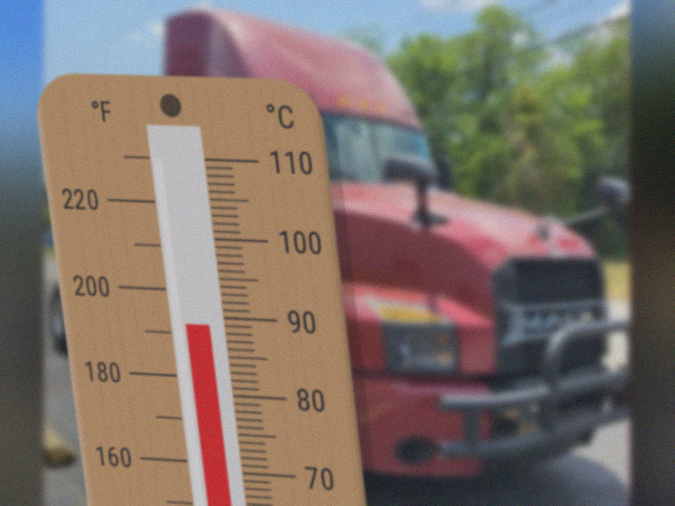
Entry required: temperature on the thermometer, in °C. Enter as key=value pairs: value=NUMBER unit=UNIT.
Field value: value=89 unit=°C
